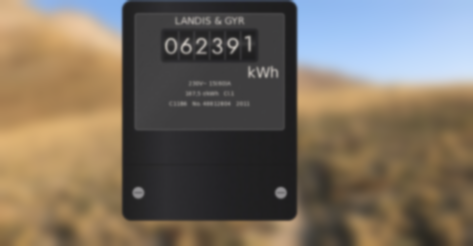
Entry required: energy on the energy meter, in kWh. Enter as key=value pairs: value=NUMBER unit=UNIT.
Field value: value=62391 unit=kWh
